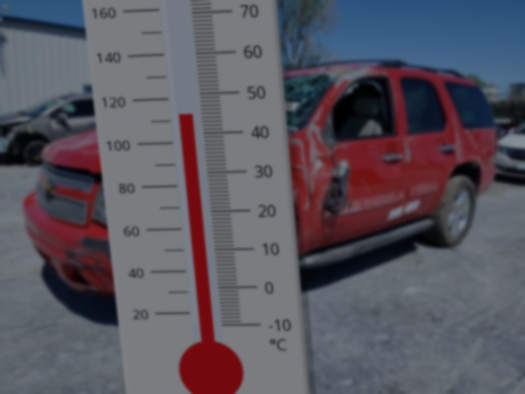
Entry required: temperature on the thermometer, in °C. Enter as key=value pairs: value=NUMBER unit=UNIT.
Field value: value=45 unit=°C
